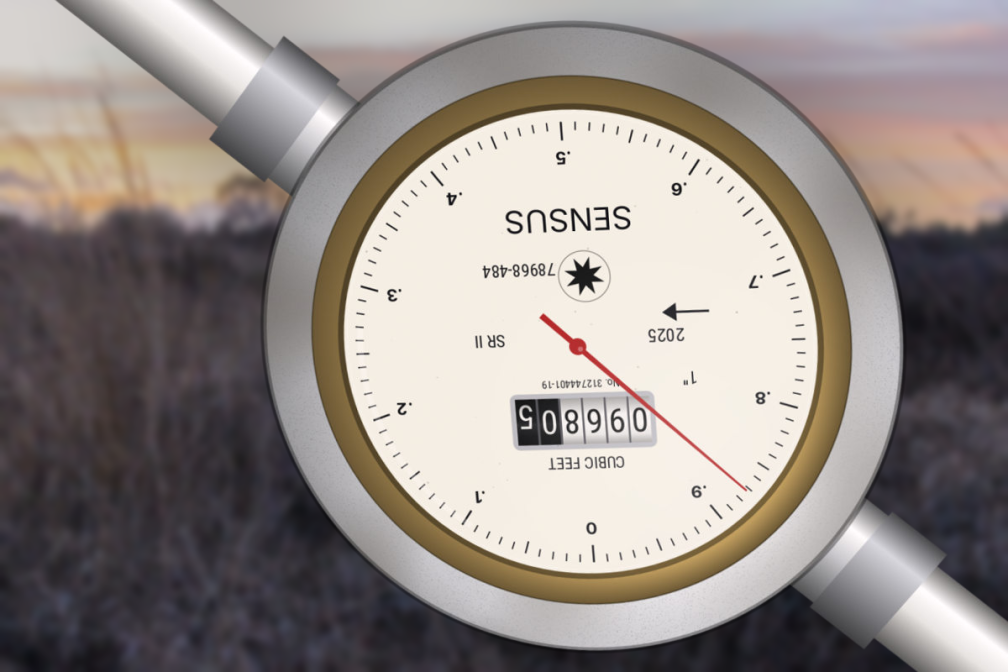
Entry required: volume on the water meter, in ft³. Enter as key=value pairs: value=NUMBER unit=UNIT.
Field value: value=96804.87 unit=ft³
